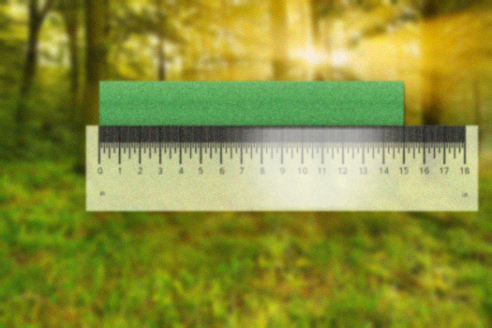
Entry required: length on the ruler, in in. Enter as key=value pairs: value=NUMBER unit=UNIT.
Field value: value=15 unit=in
